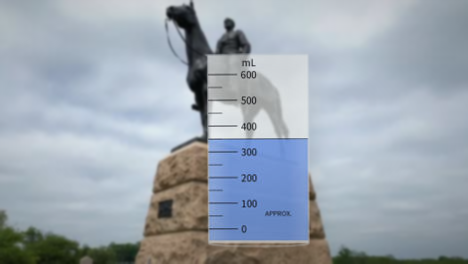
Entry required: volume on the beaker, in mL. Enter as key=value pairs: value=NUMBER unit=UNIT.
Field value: value=350 unit=mL
